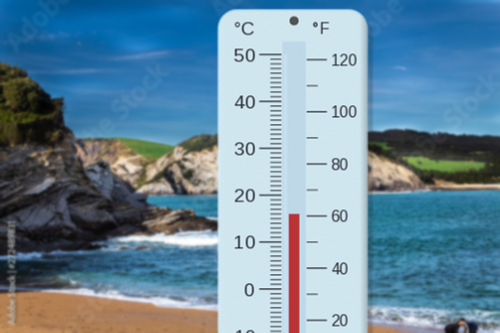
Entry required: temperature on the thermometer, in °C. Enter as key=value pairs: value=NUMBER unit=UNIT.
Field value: value=16 unit=°C
